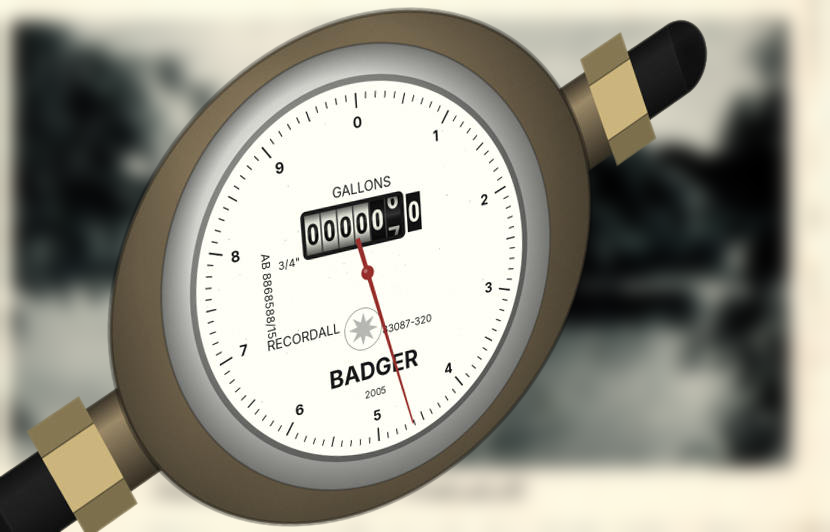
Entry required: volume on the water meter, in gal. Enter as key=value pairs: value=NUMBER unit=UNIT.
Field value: value=64.6 unit=gal
